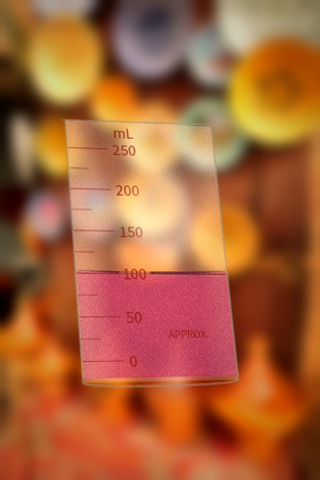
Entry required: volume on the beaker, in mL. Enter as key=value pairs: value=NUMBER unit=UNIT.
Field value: value=100 unit=mL
